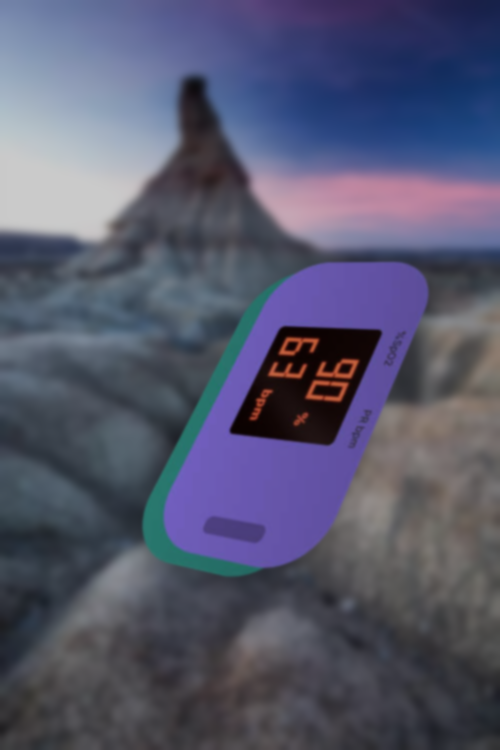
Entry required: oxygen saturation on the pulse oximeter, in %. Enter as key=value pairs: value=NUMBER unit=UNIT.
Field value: value=90 unit=%
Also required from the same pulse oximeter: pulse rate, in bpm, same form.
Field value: value=63 unit=bpm
